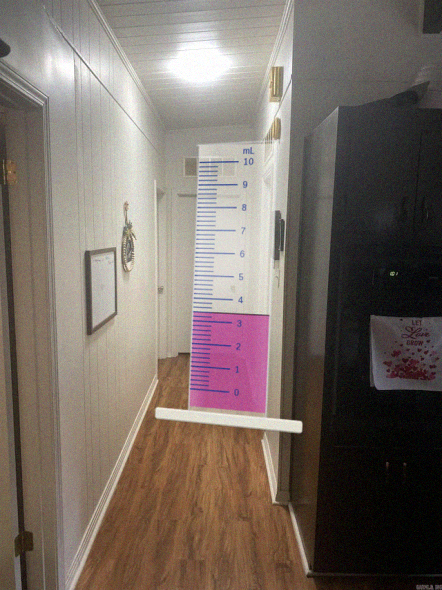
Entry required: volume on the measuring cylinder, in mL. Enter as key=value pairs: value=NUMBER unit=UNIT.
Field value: value=3.4 unit=mL
